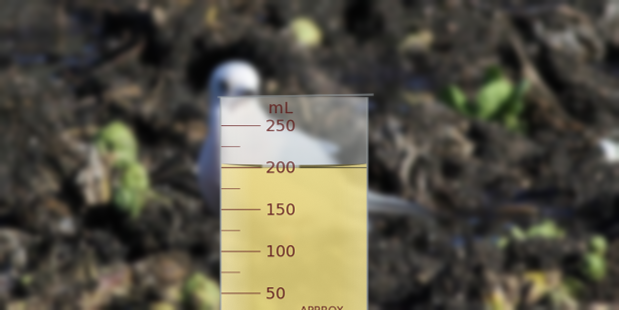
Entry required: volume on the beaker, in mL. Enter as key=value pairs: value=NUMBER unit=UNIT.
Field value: value=200 unit=mL
